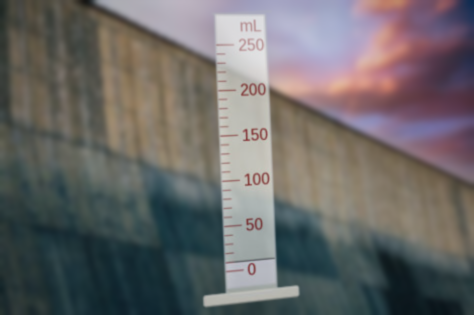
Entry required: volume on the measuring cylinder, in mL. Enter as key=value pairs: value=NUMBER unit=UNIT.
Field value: value=10 unit=mL
